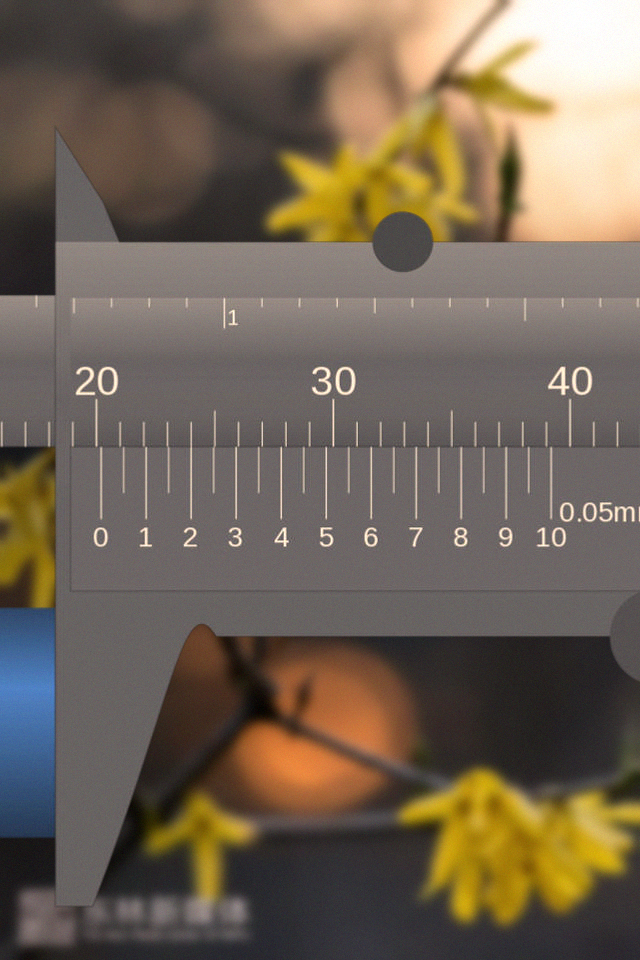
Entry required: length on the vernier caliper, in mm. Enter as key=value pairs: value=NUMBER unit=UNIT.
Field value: value=20.20 unit=mm
